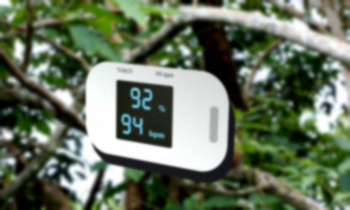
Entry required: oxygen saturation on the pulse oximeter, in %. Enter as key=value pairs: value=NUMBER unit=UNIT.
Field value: value=92 unit=%
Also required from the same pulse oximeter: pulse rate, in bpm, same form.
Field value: value=94 unit=bpm
